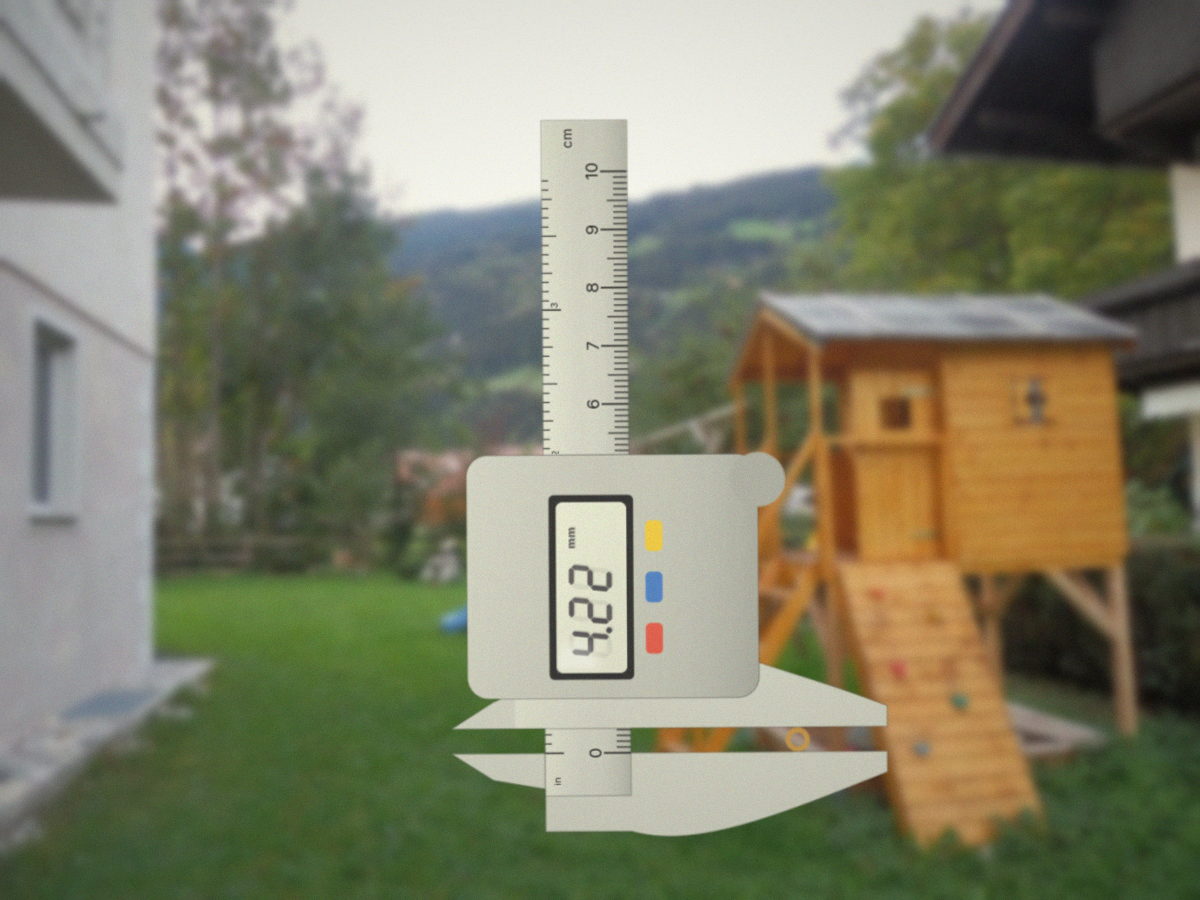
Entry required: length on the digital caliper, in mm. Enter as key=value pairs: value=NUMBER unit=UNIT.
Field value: value=4.22 unit=mm
